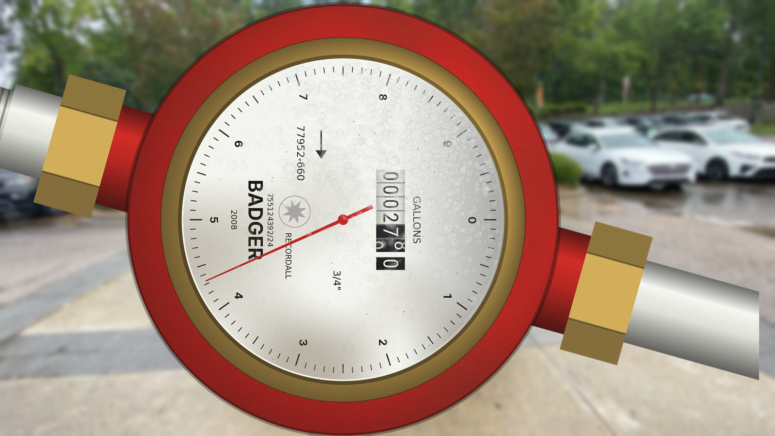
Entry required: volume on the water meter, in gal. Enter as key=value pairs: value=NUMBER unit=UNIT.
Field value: value=2784.3 unit=gal
